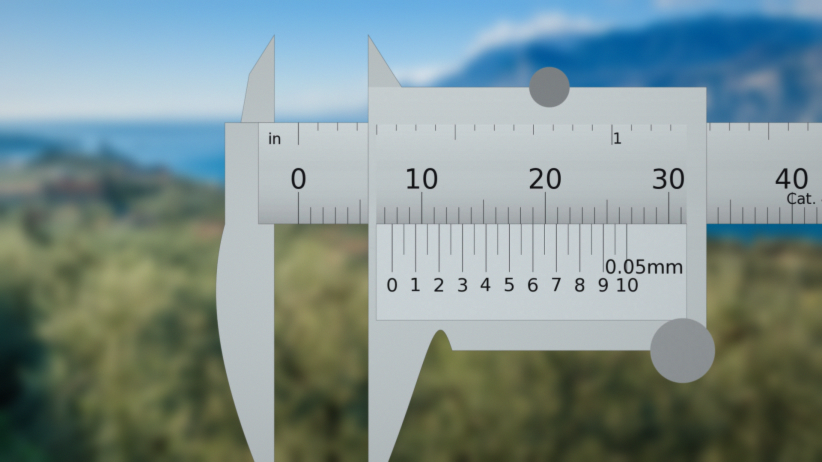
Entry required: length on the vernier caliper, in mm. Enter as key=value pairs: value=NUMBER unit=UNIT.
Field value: value=7.6 unit=mm
